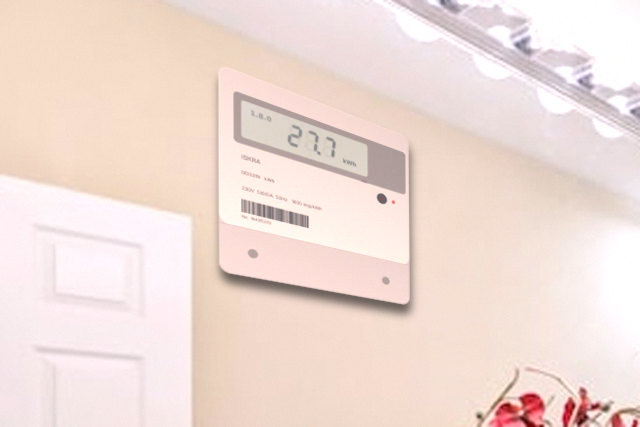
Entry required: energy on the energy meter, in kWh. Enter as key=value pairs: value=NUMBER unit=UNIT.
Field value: value=27.7 unit=kWh
